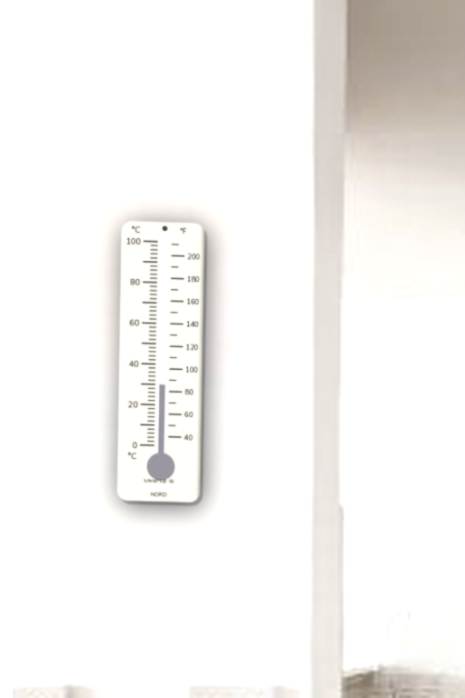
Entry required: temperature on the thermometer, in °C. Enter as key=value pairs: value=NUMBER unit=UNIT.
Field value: value=30 unit=°C
